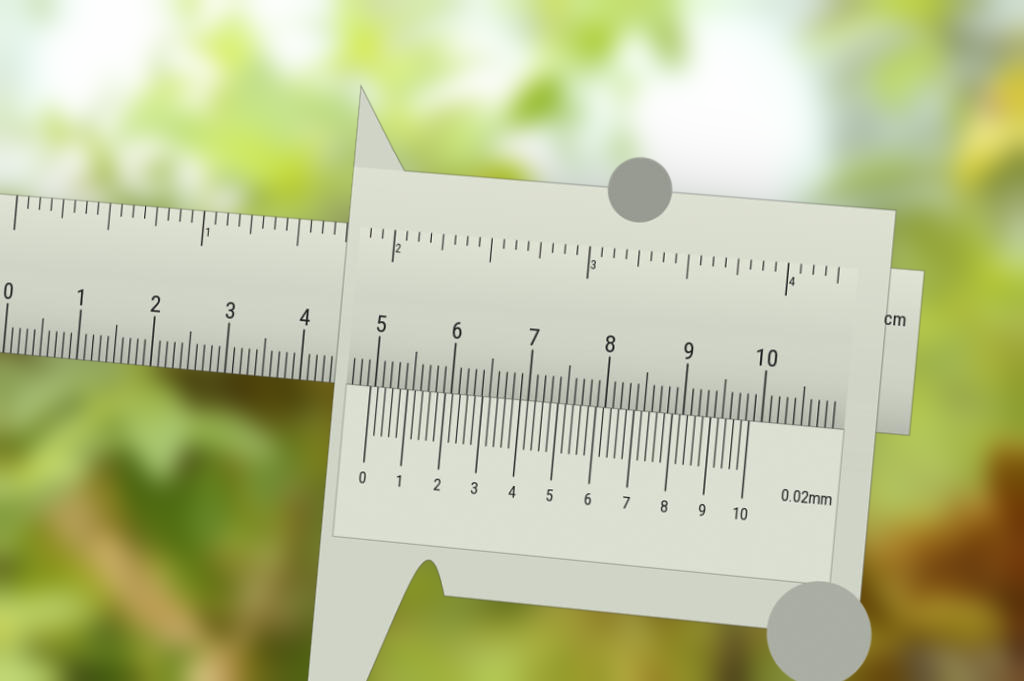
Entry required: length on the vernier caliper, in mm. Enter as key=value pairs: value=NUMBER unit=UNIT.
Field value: value=49.4 unit=mm
